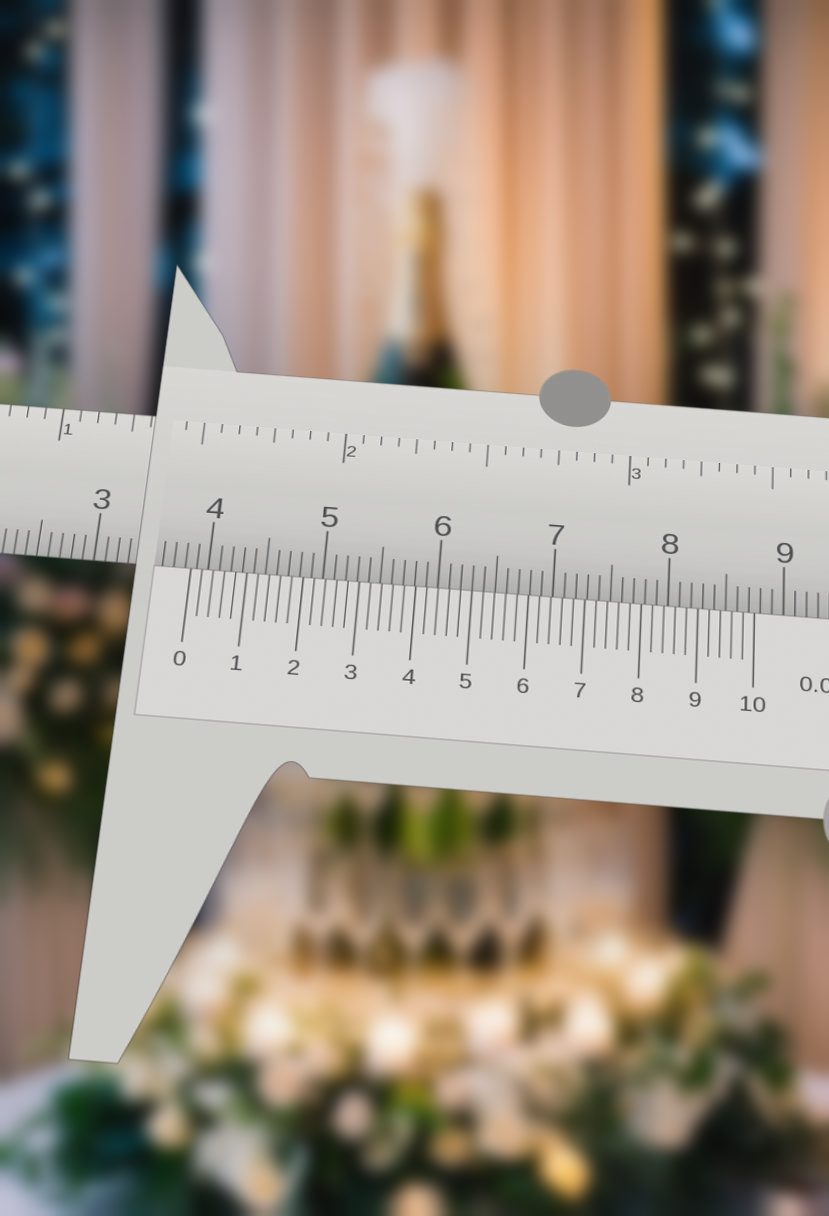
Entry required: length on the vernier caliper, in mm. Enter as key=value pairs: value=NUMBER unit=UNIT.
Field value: value=38.5 unit=mm
